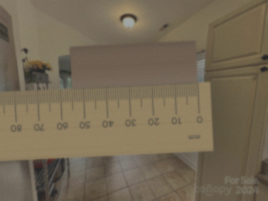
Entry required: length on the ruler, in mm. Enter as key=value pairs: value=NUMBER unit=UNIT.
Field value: value=55 unit=mm
